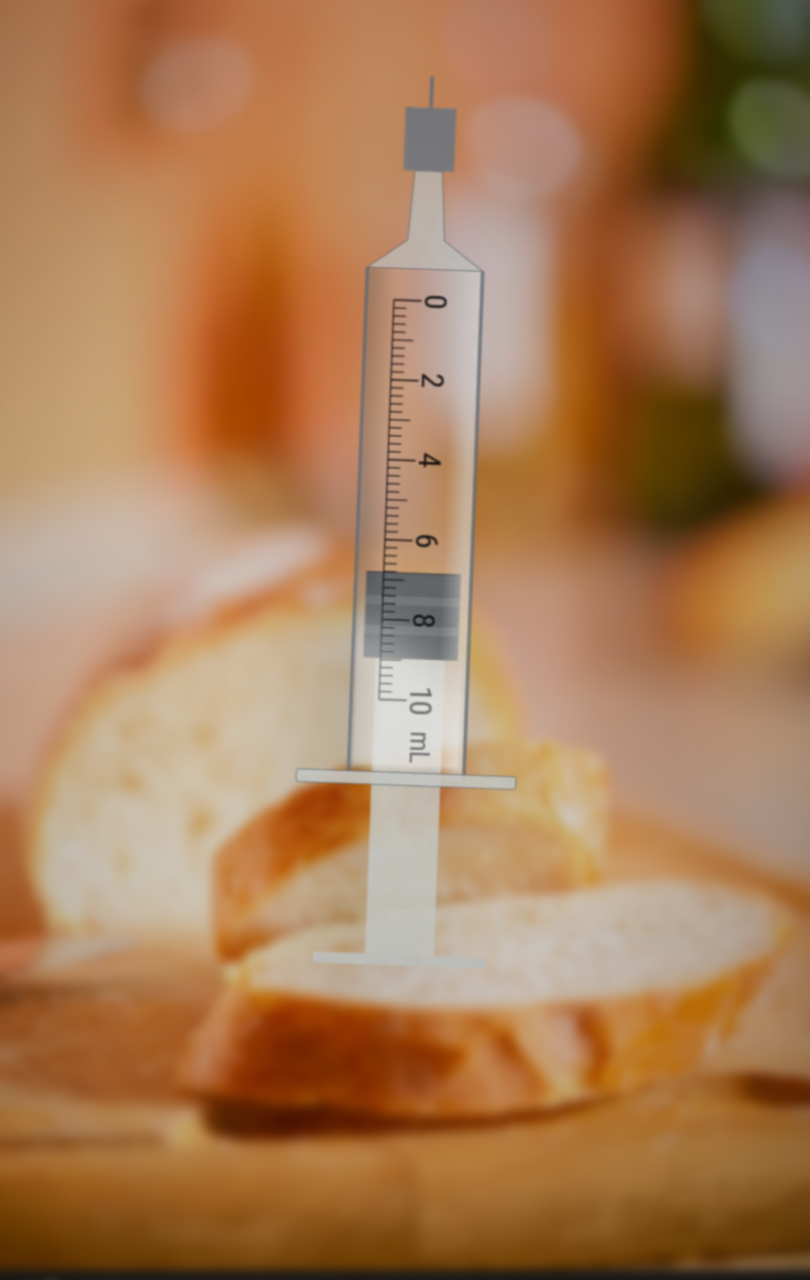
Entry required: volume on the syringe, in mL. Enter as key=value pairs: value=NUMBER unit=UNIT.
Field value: value=6.8 unit=mL
